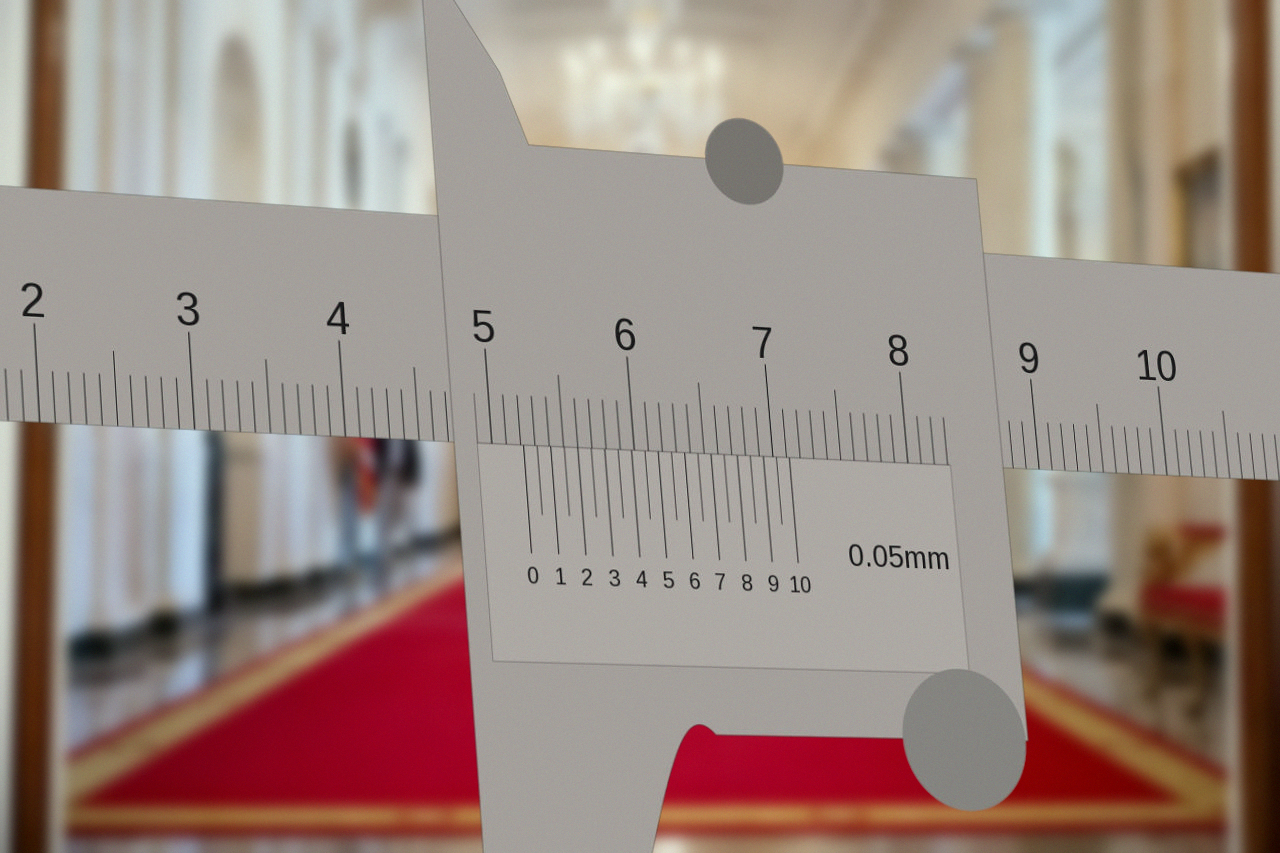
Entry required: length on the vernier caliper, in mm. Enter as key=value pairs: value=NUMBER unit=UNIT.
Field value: value=52.2 unit=mm
